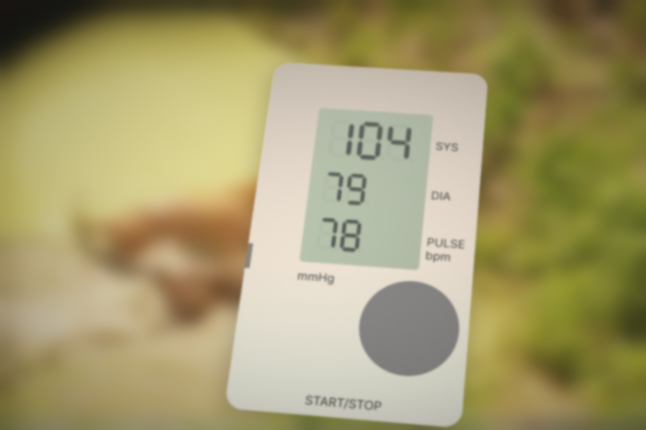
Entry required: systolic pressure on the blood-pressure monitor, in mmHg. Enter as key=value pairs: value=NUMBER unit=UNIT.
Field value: value=104 unit=mmHg
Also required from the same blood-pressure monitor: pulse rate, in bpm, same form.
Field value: value=78 unit=bpm
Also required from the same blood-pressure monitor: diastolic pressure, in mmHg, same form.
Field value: value=79 unit=mmHg
